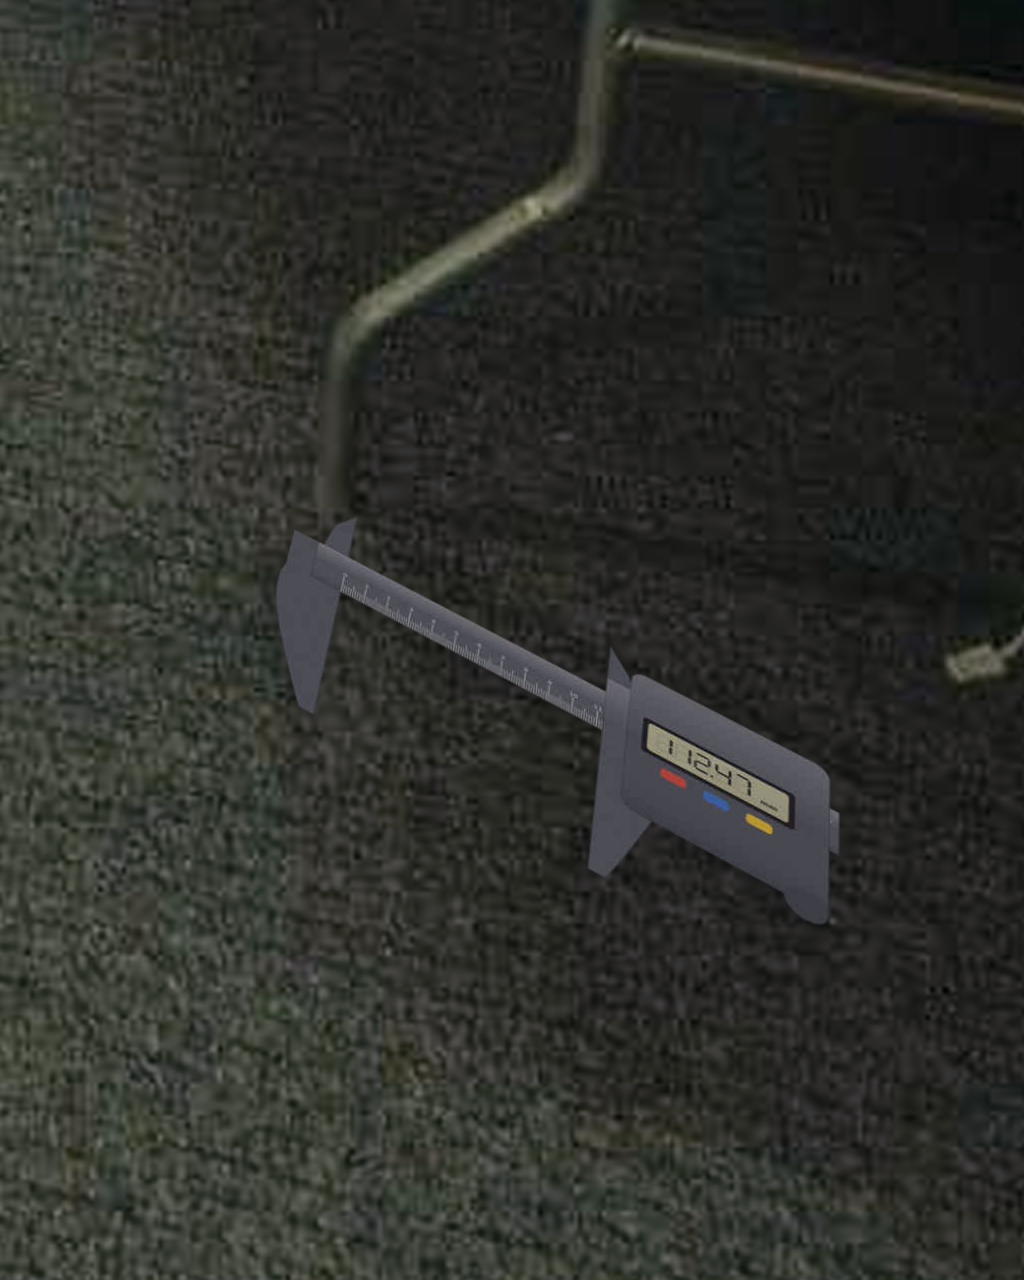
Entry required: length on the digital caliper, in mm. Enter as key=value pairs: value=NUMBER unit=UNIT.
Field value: value=112.47 unit=mm
